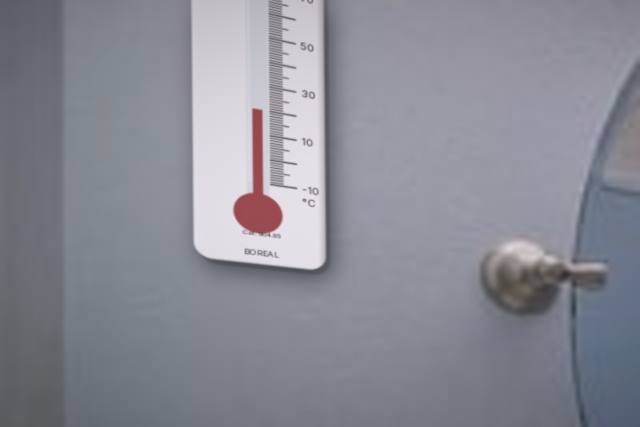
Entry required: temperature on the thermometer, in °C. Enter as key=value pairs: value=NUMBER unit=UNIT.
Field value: value=20 unit=°C
